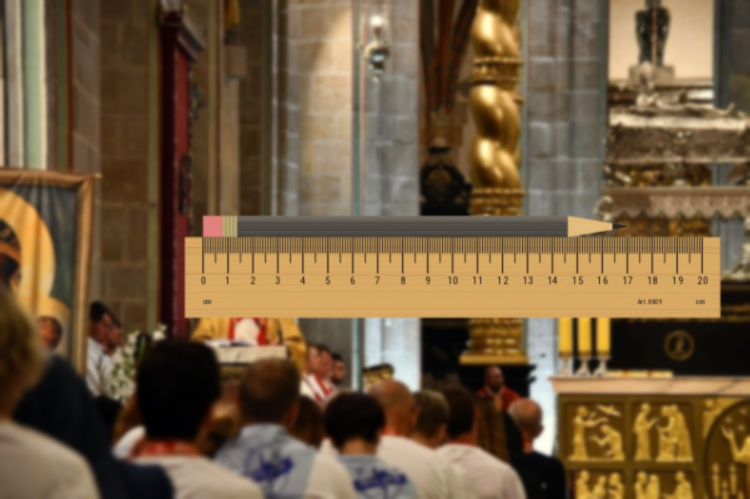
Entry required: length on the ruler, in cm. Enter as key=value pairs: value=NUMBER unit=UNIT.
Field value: value=17 unit=cm
